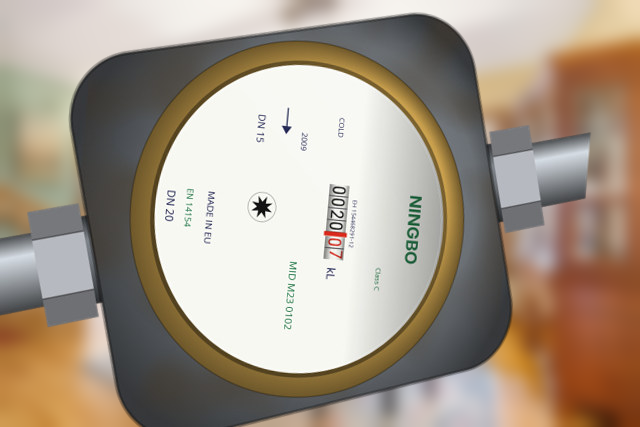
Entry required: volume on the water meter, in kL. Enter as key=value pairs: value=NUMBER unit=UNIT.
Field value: value=20.07 unit=kL
